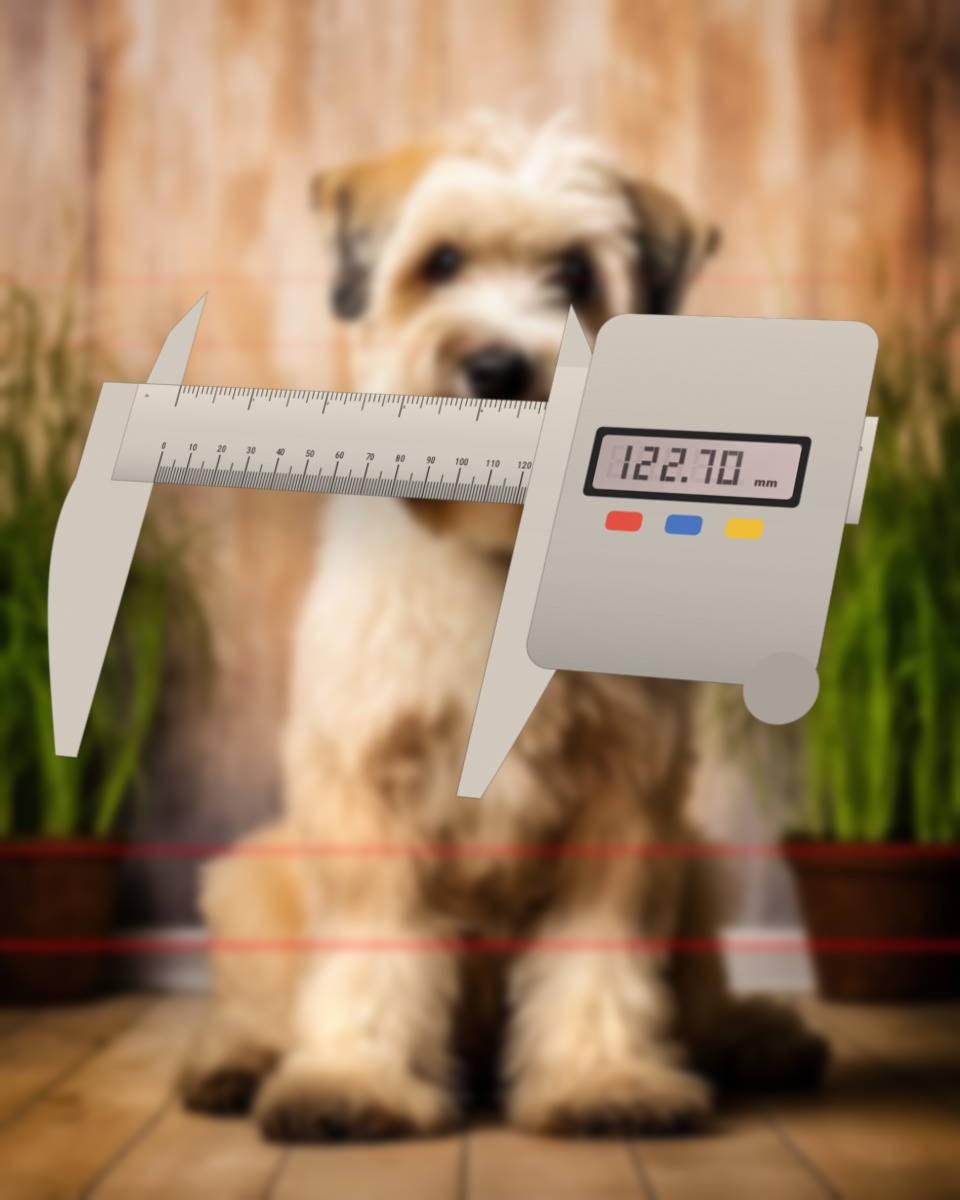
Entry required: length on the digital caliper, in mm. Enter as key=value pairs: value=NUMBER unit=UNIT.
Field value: value=122.70 unit=mm
